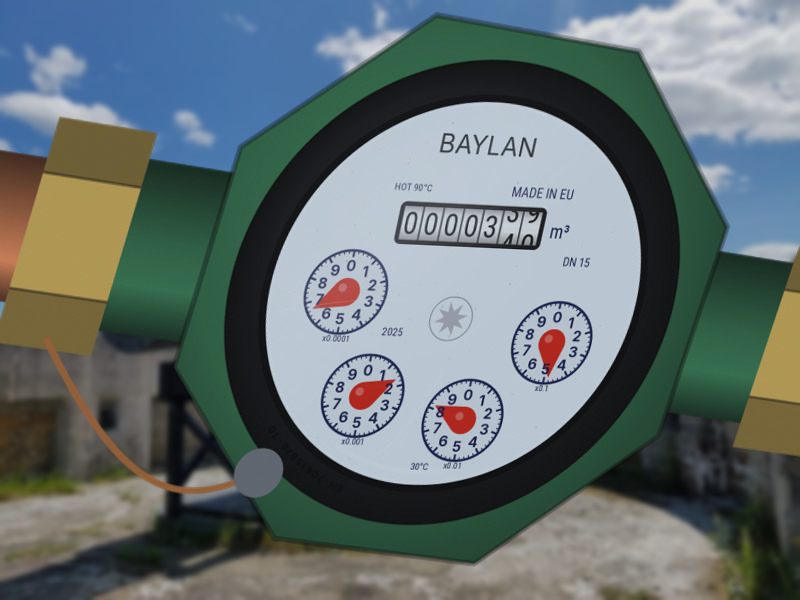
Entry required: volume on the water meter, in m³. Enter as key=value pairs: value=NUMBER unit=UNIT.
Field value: value=339.4816 unit=m³
